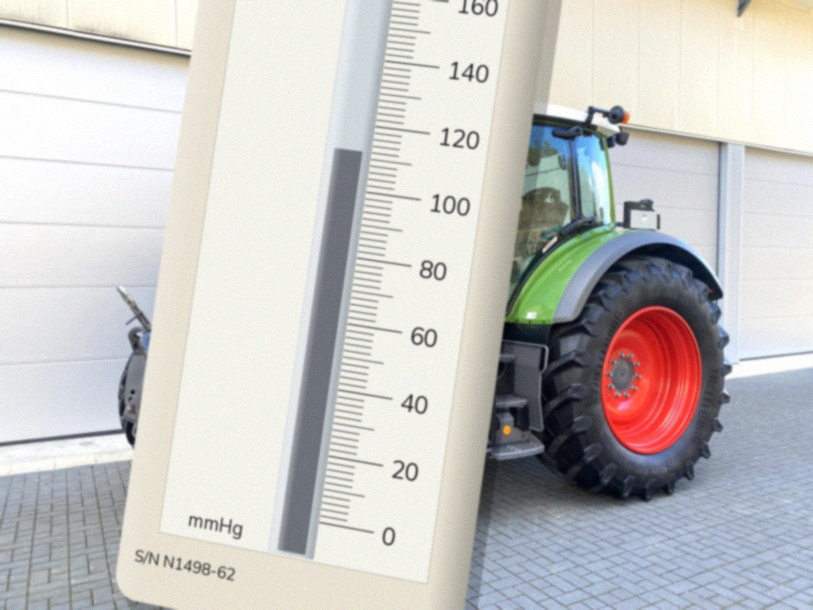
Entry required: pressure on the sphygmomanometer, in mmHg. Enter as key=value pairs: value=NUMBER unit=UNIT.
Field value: value=112 unit=mmHg
